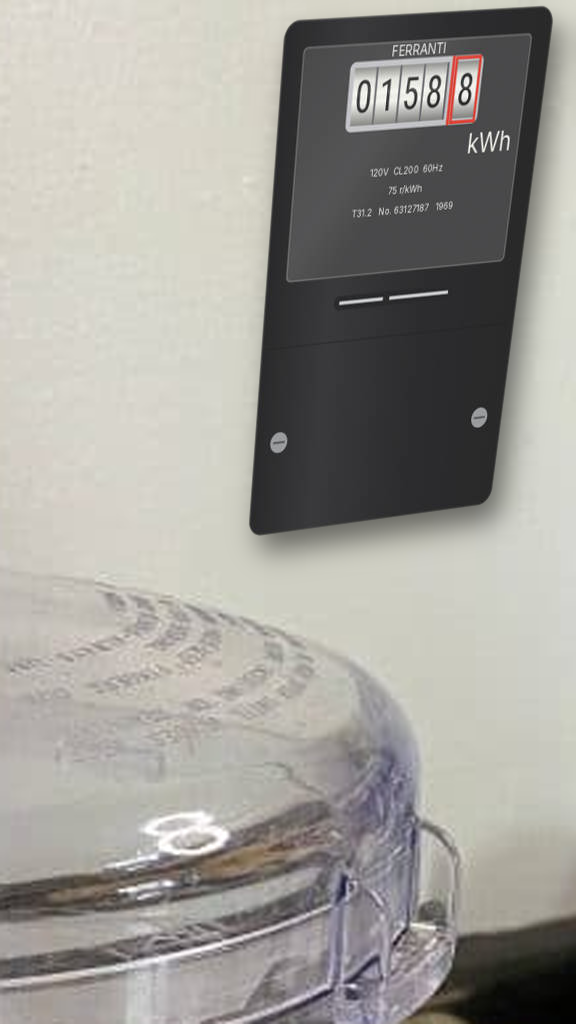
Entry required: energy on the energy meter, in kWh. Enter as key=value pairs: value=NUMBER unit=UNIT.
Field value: value=158.8 unit=kWh
